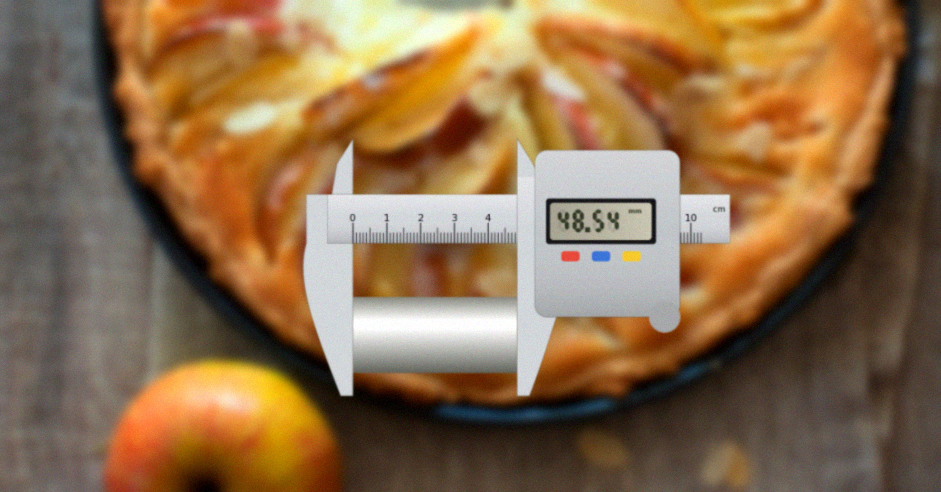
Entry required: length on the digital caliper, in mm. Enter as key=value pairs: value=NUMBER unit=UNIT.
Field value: value=48.54 unit=mm
